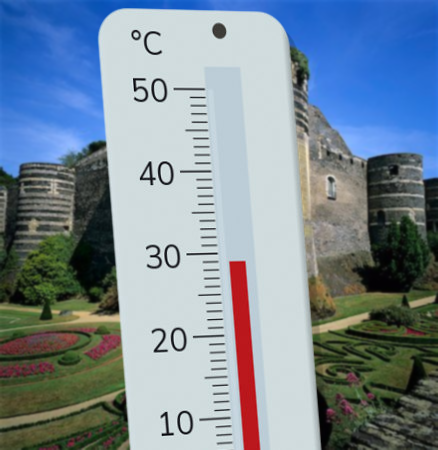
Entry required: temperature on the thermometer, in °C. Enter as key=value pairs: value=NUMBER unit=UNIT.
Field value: value=29 unit=°C
